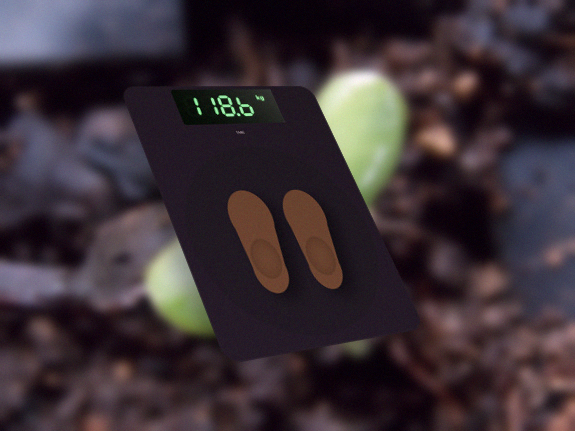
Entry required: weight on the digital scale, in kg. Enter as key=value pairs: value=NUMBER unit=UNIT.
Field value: value=118.6 unit=kg
